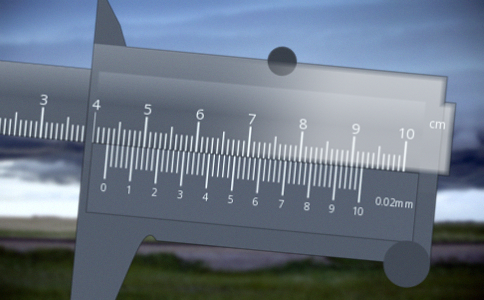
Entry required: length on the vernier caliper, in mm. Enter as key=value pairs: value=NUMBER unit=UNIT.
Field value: value=43.0 unit=mm
